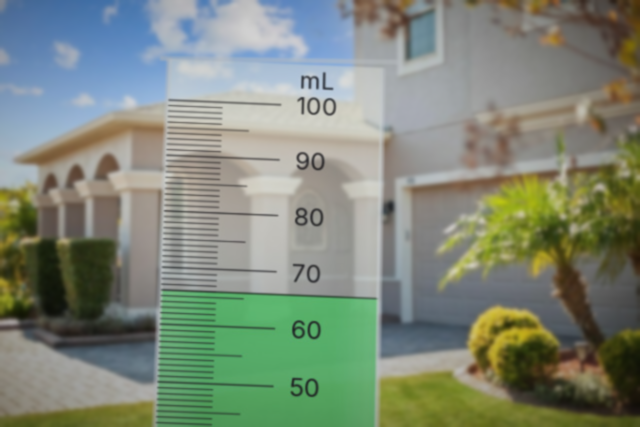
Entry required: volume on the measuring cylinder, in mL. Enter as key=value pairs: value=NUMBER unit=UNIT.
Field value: value=66 unit=mL
